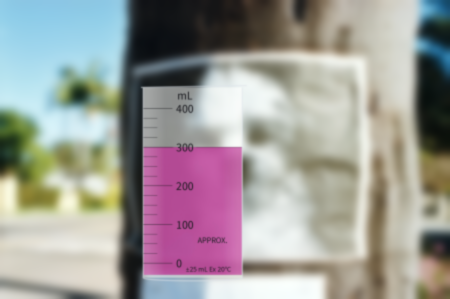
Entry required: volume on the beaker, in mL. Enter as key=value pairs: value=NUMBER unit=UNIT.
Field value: value=300 unit=mL
